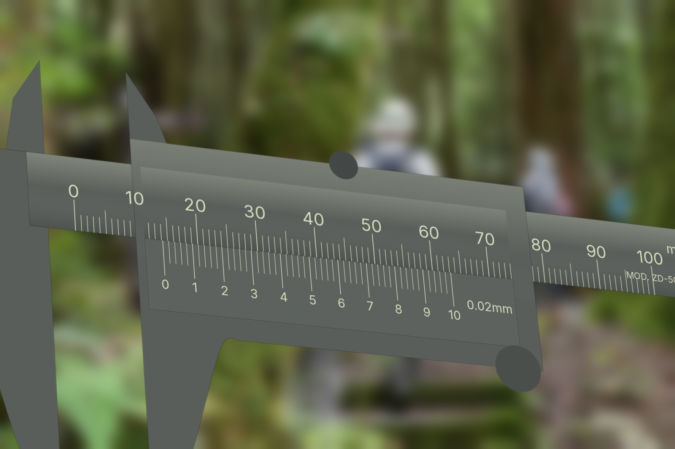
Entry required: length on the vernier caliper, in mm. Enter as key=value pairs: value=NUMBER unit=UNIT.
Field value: value=14.2 unit=mm
